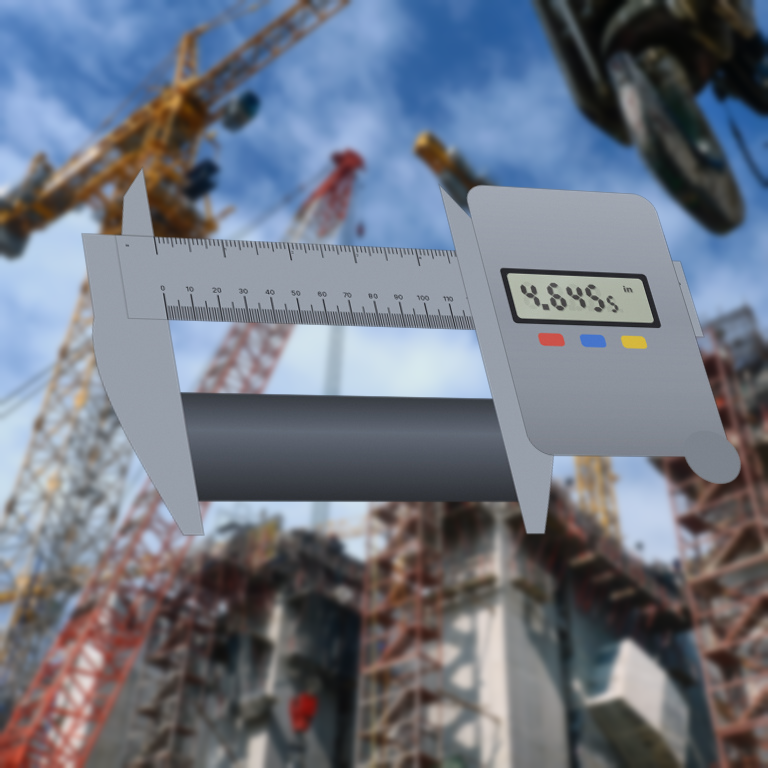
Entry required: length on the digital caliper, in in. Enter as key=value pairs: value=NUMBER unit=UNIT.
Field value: value=4.6455 unit=in
